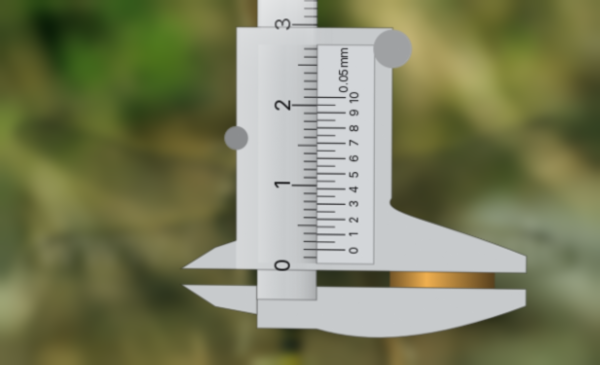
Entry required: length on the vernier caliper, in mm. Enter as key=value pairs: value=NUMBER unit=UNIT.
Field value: value=2.0 unit=mm
